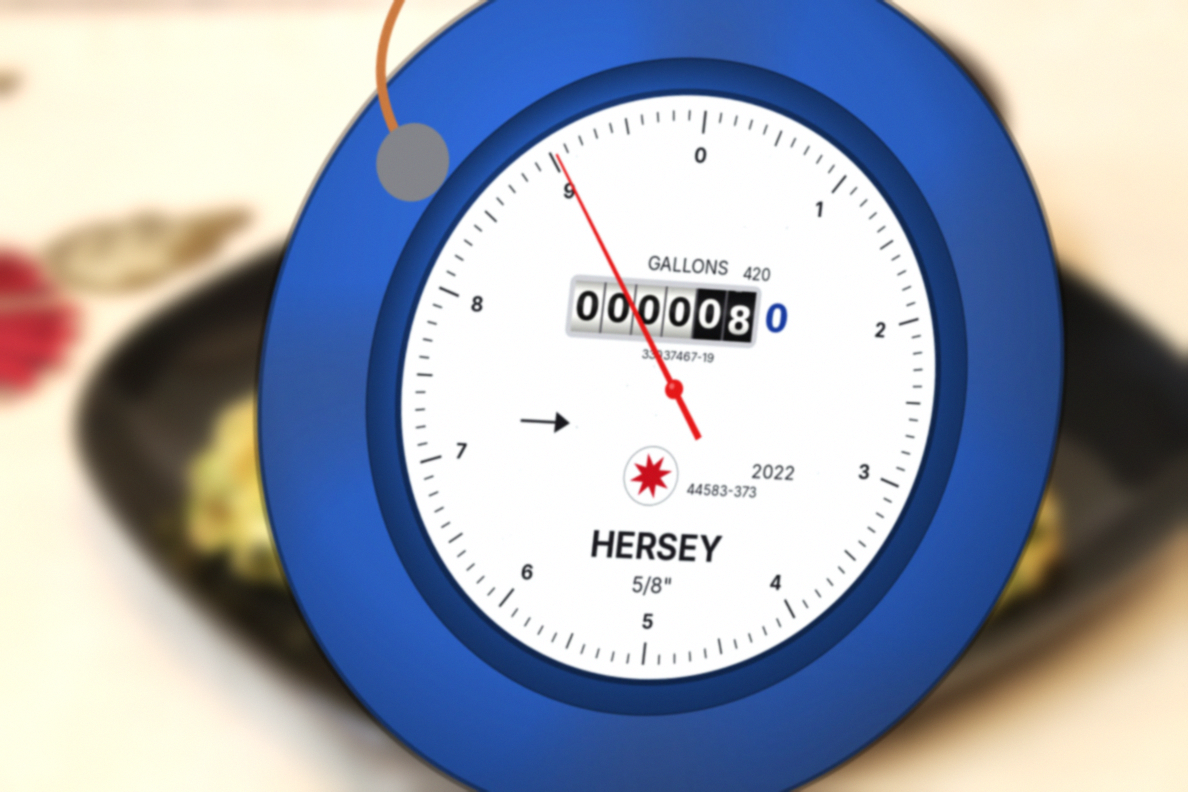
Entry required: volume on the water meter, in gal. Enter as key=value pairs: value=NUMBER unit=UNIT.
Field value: value=79.0 unit=gal
